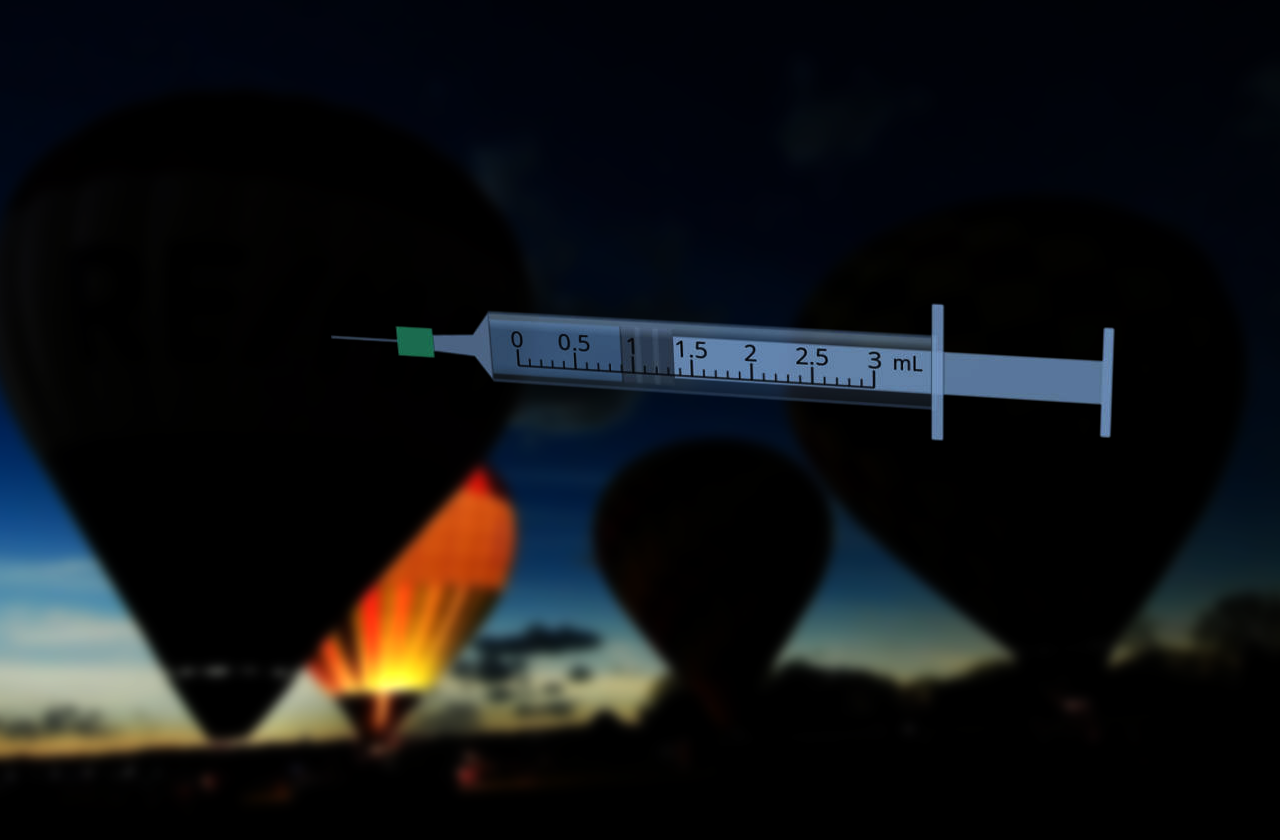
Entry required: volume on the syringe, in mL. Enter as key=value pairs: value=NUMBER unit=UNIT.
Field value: value=0.9 unit=mL
